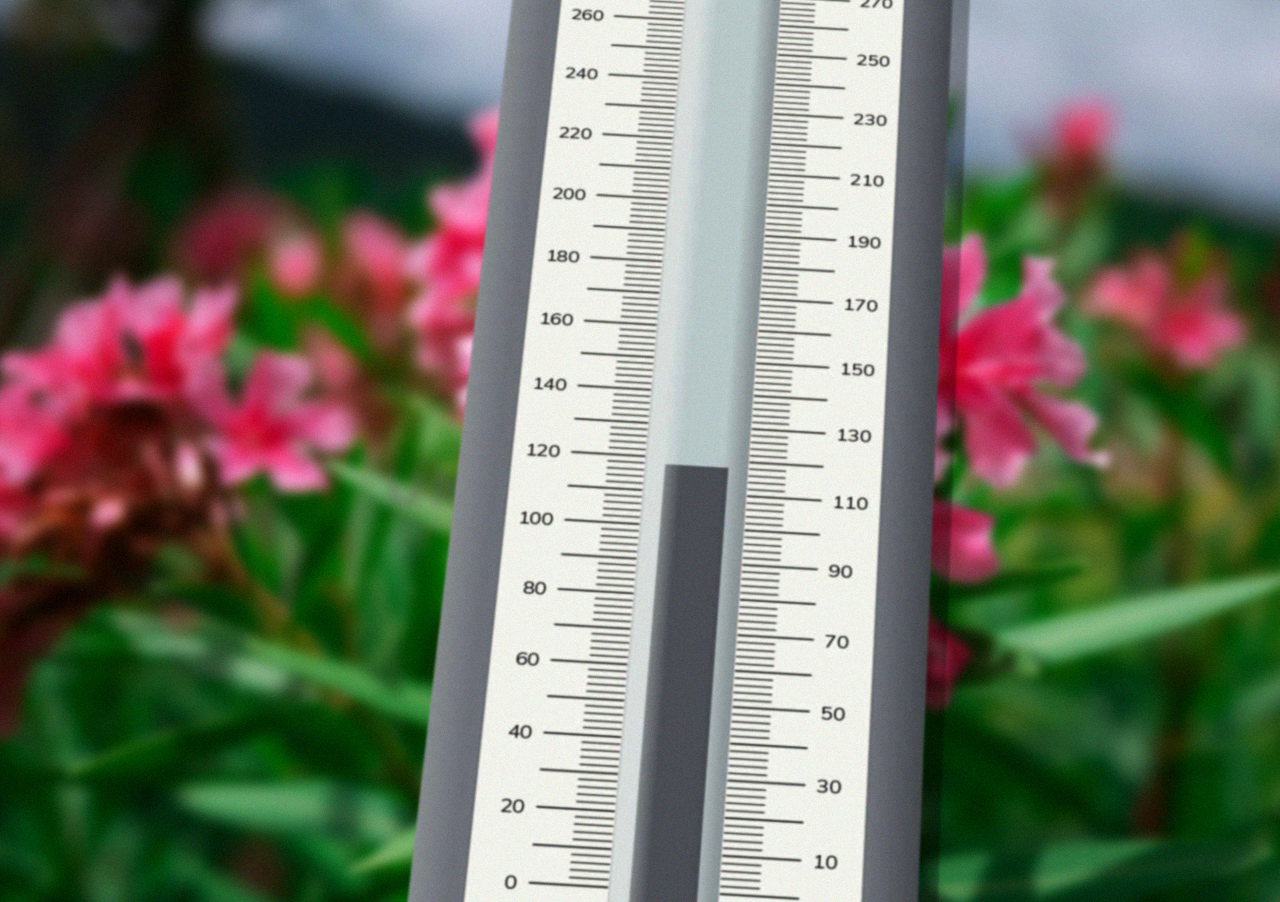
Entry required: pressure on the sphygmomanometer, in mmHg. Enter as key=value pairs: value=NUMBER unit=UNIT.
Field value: value=118 unit=mmHg
